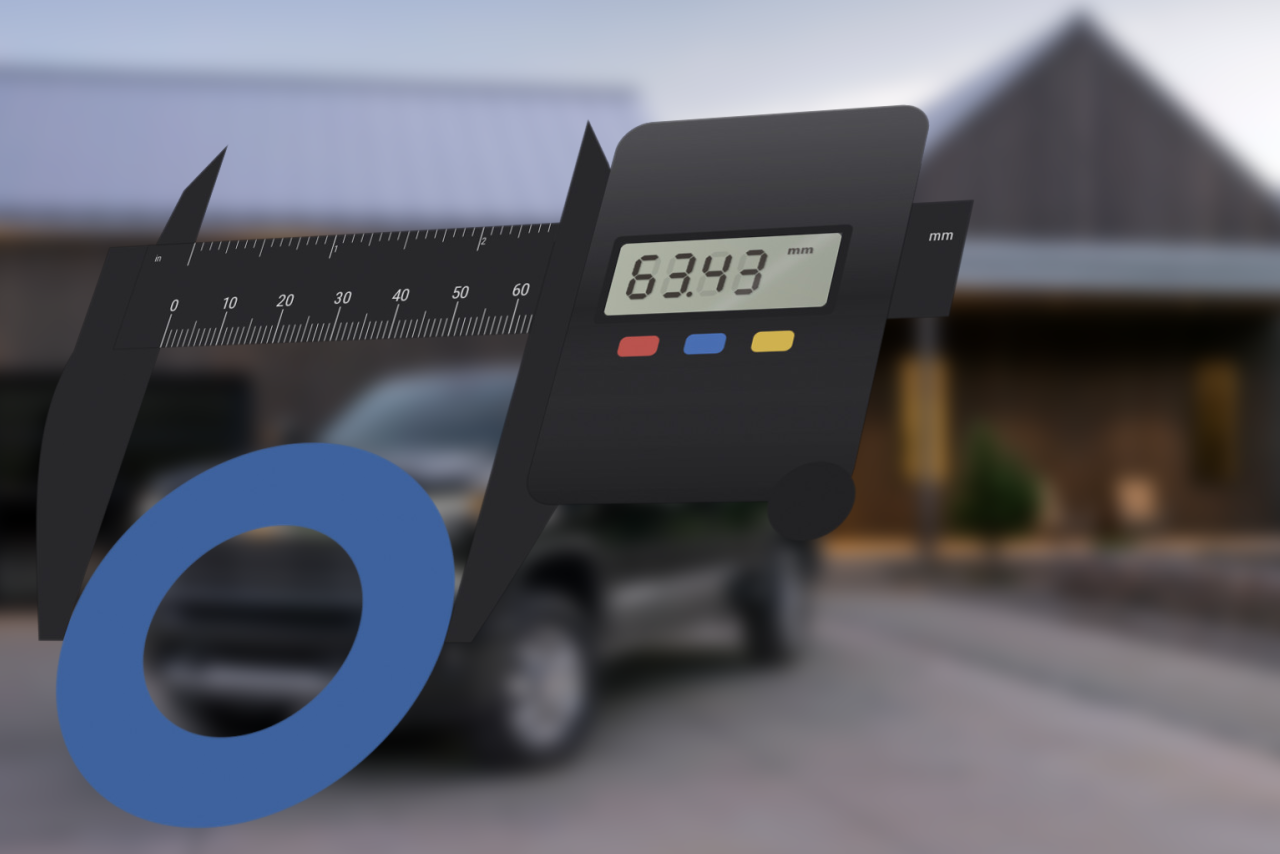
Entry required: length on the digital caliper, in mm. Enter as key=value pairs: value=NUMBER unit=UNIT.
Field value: value=63.43 unit=mm
